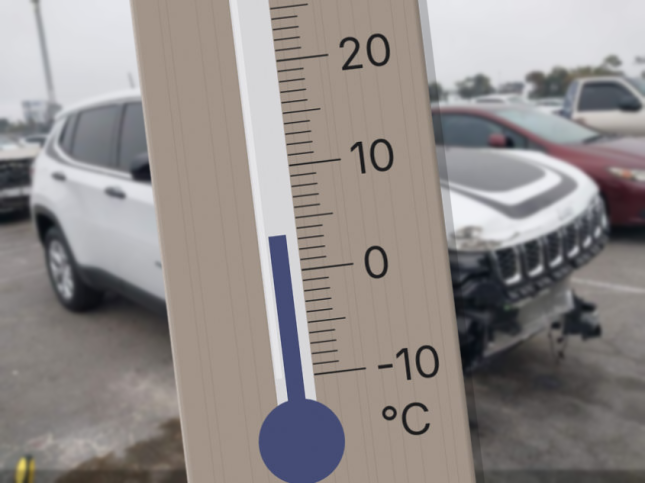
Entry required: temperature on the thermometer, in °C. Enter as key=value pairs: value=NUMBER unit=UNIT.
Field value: value=3.5 unit=°C
